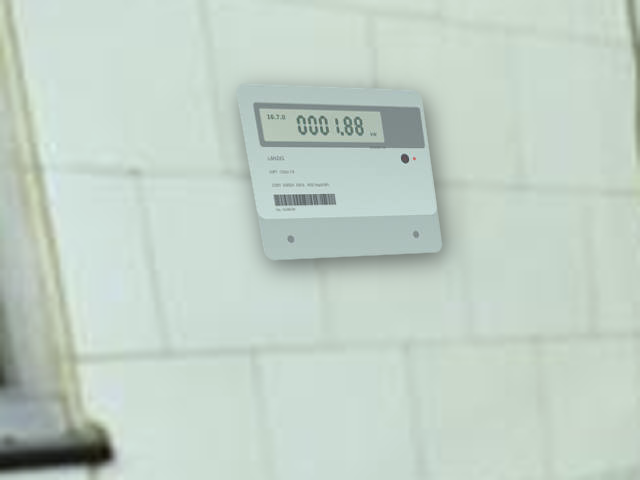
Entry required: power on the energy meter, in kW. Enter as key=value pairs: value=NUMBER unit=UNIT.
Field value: value=1.88 unit=kW
